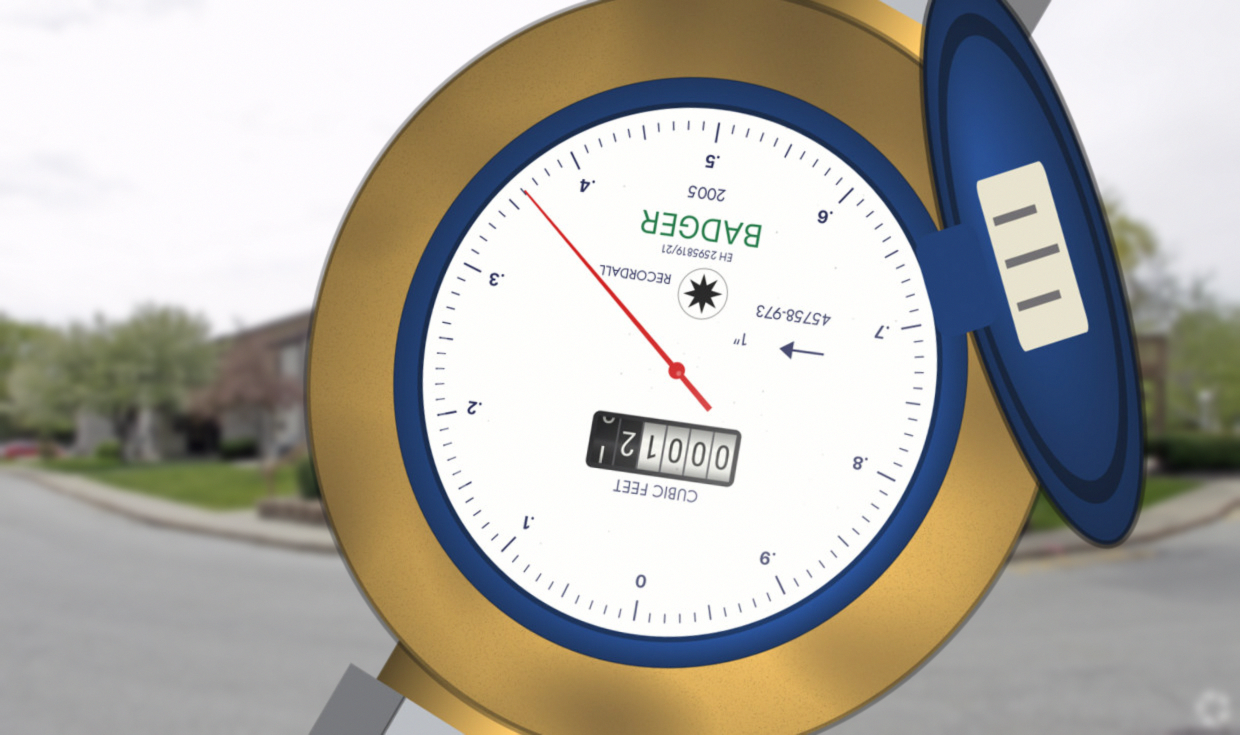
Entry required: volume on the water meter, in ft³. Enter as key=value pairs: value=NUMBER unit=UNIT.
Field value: value=121.36 unit=ft³
